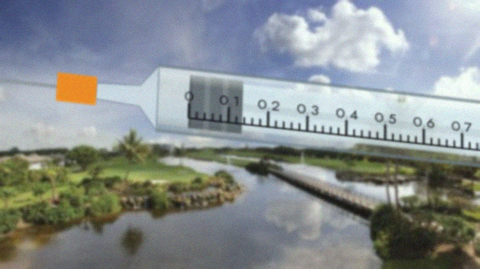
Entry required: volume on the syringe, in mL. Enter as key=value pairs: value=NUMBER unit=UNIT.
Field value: value=0 unit=mL
